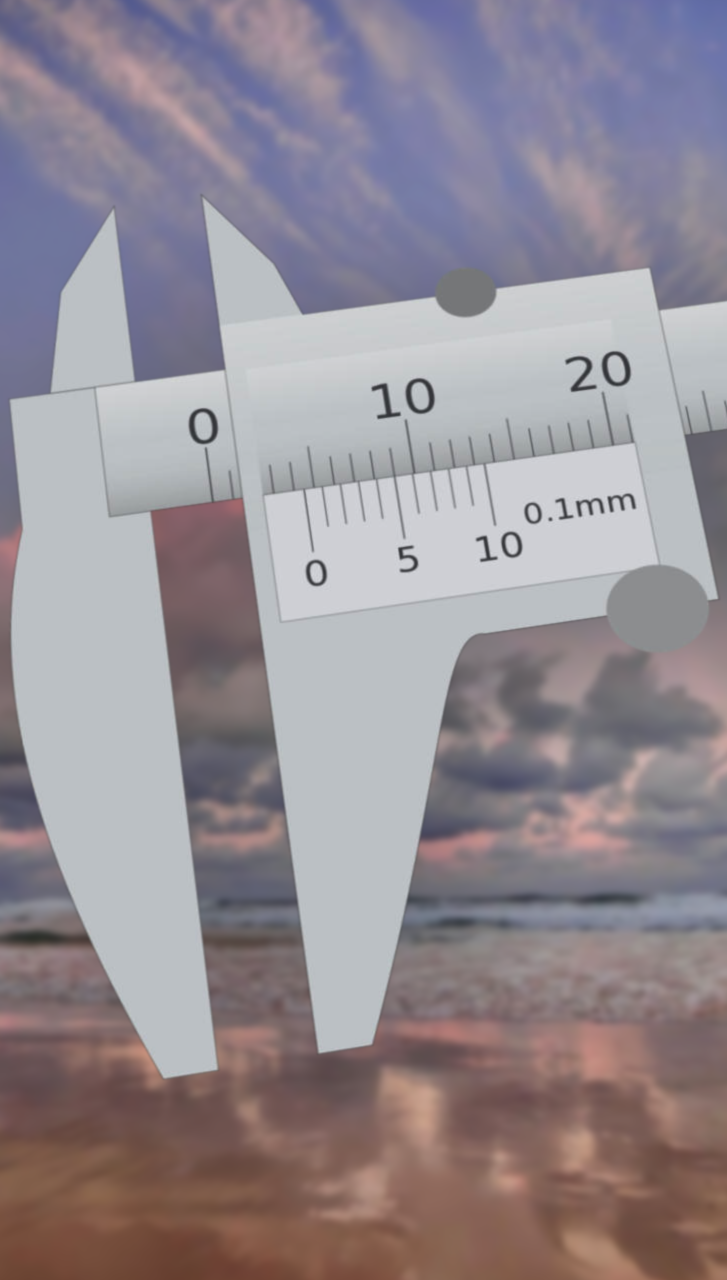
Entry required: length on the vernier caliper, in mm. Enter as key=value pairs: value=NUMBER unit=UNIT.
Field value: value=4.5 unit=mm
